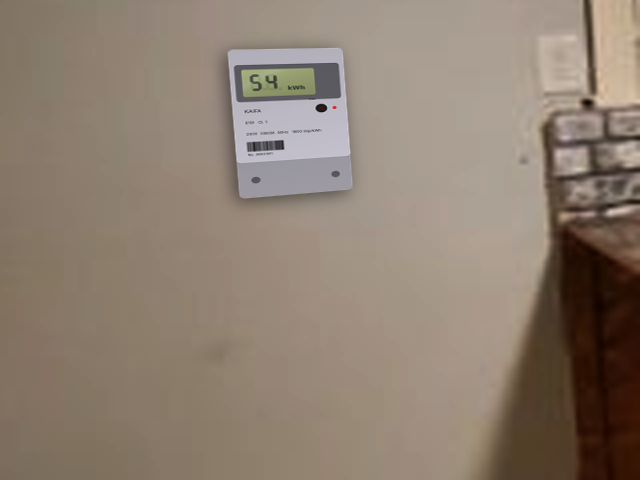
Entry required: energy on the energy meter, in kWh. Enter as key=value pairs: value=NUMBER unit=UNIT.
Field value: value=54 unit=kWh
